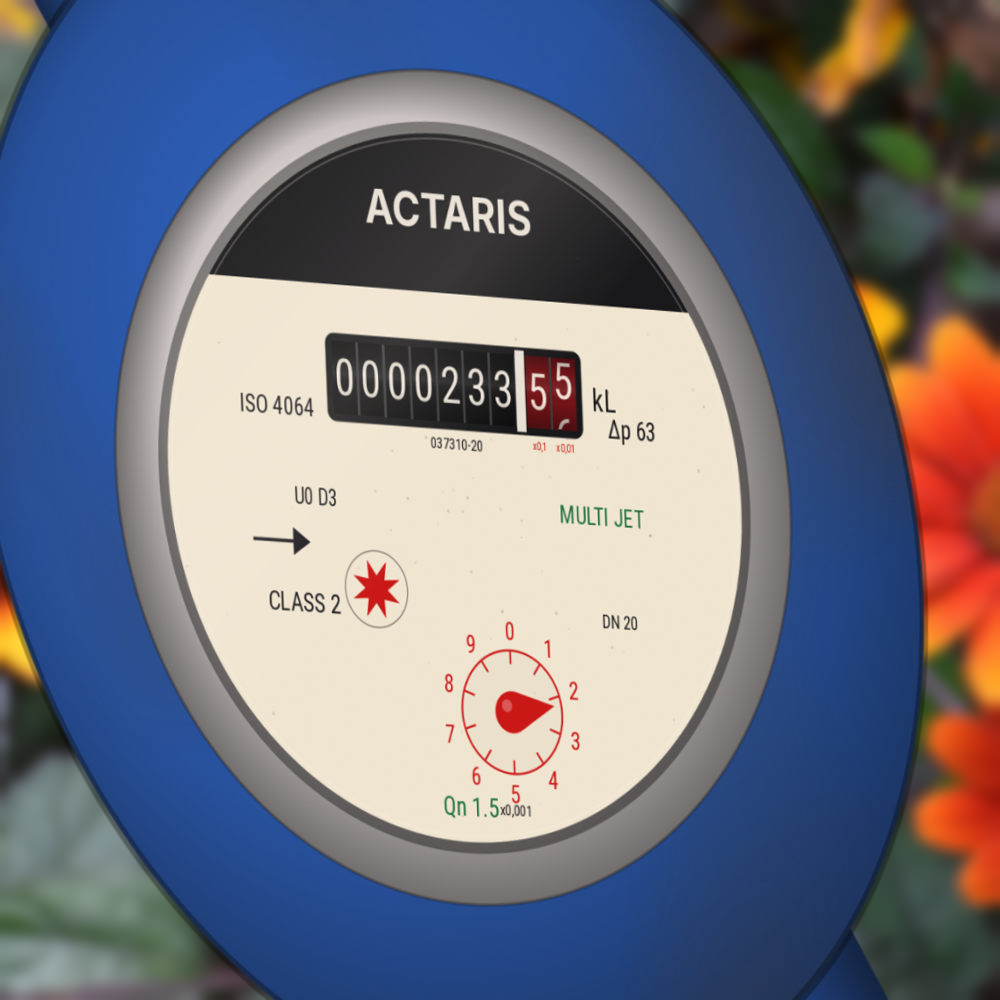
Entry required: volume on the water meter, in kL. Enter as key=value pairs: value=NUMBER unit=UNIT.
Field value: value=233.552 unit=kL
